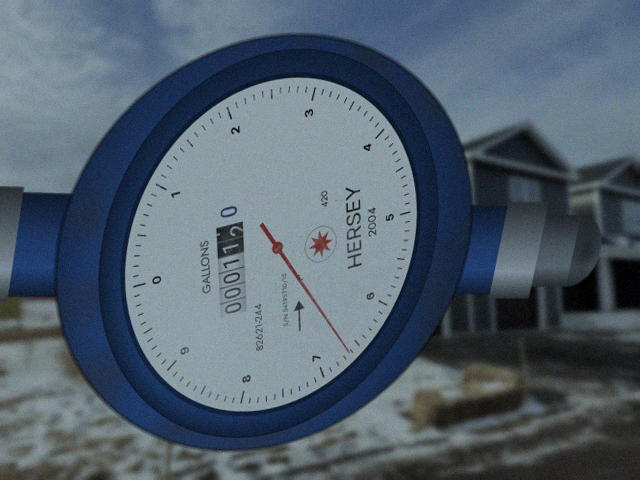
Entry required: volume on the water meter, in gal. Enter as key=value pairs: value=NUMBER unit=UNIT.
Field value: value=1116.6 unit=gal
